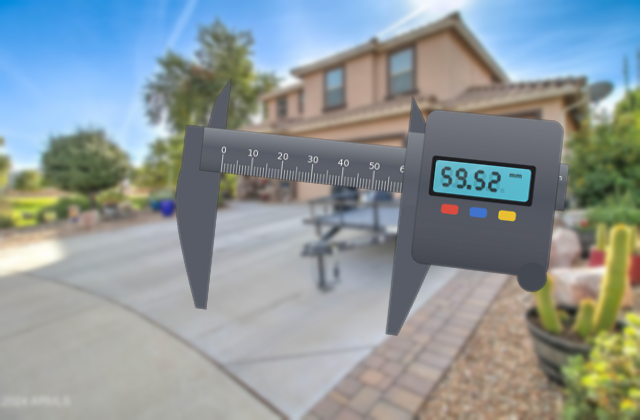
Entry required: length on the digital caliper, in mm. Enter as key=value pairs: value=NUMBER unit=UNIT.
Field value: value=59.52 unit=mm
